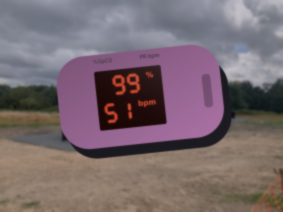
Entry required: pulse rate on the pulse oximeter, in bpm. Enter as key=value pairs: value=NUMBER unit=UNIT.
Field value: value=51 unit=bpm
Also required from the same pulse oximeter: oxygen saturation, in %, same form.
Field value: value=99 unit=%
